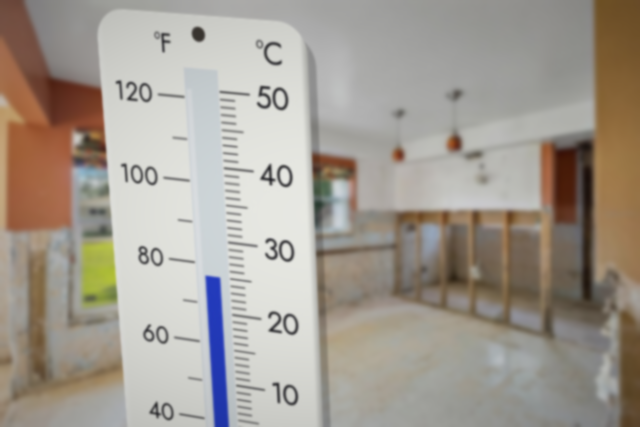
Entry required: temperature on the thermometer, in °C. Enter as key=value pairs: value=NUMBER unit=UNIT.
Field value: value=25 unit=°C
